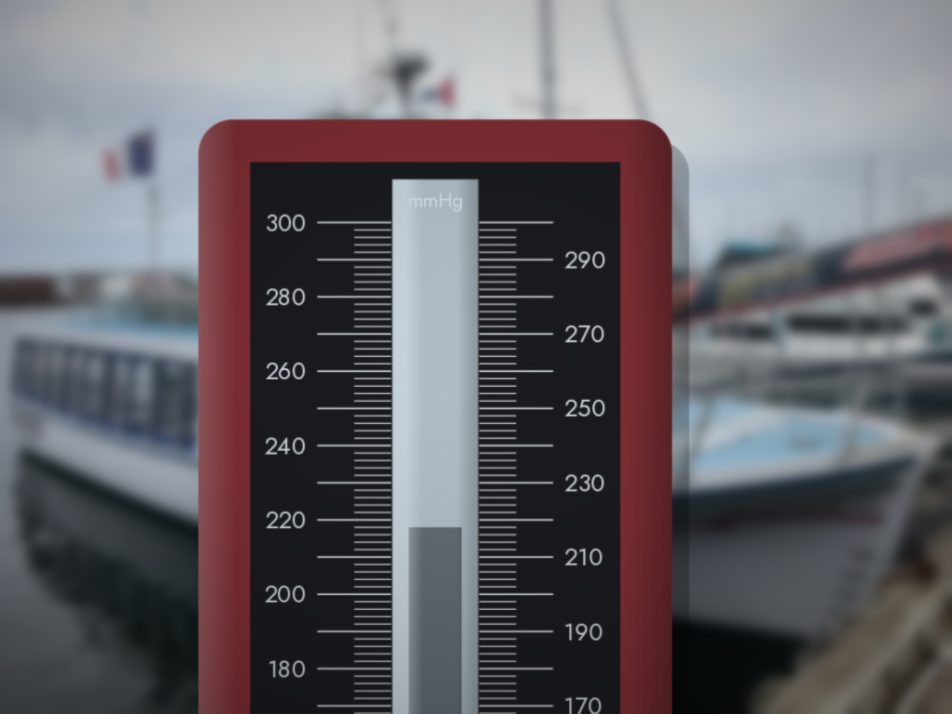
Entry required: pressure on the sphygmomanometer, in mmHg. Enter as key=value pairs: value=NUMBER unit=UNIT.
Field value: value=218 unit=mmHg
